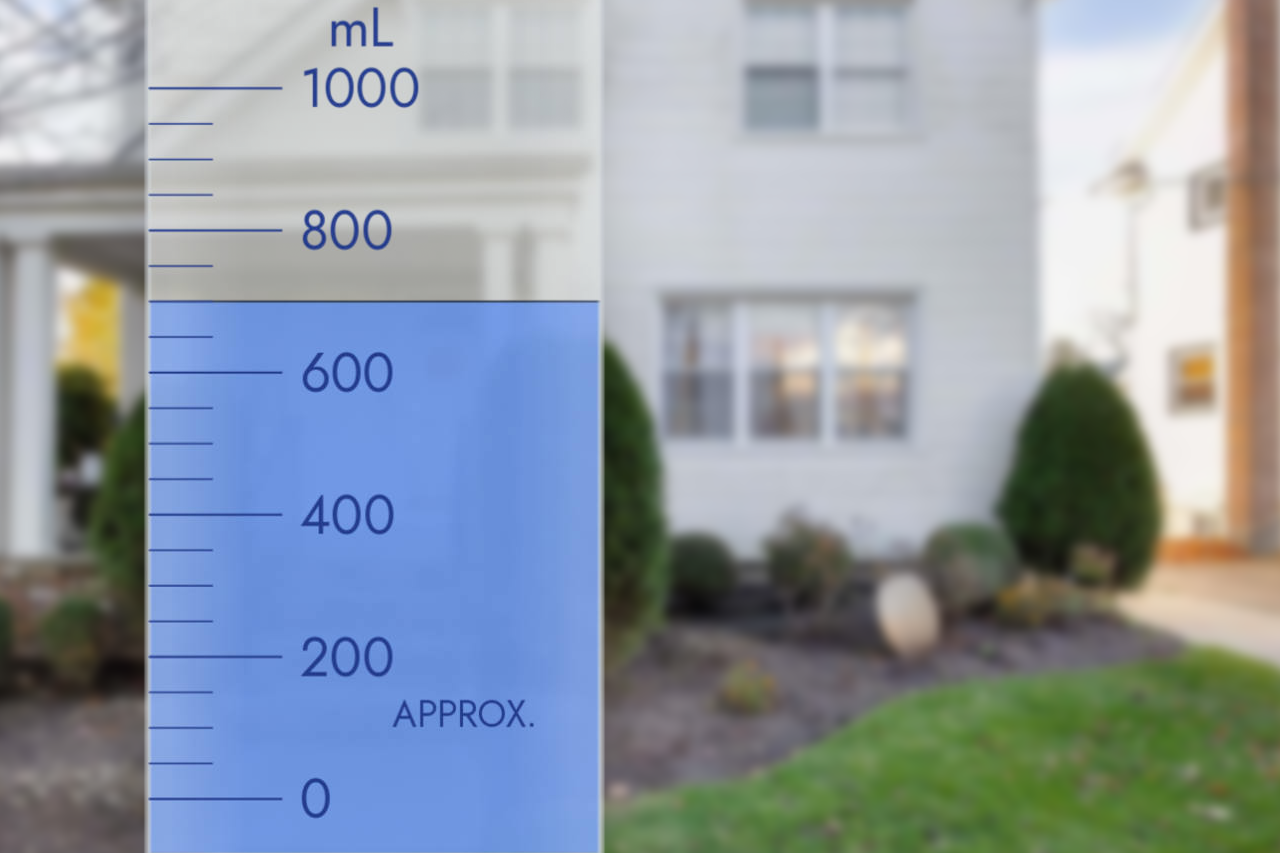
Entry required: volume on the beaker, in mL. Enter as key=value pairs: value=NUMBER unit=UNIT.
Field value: value=700 unit=mL
